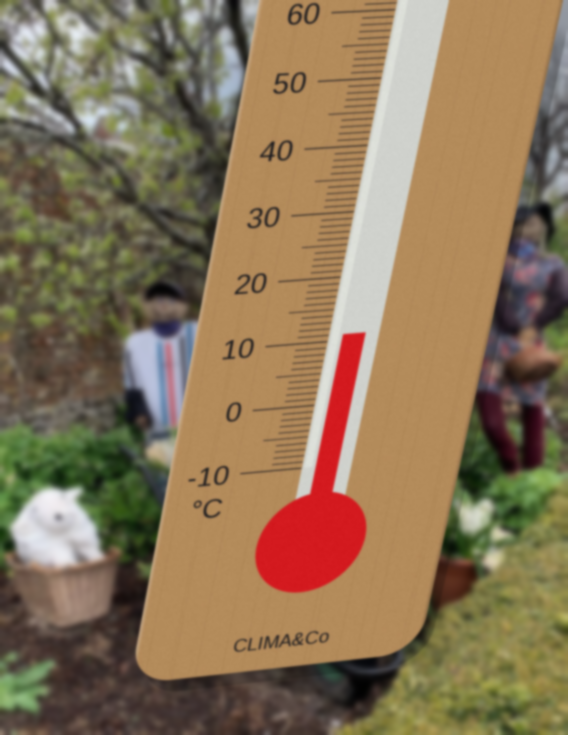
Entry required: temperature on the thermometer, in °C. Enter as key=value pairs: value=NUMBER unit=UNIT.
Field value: value=11 unit=°C
